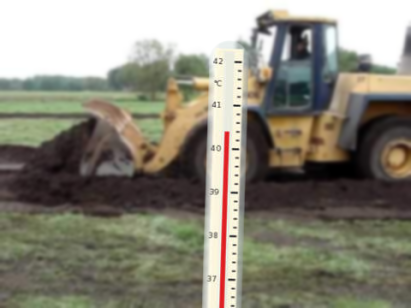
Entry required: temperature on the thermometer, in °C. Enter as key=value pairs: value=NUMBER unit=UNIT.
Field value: value=40.4 unit=°C
